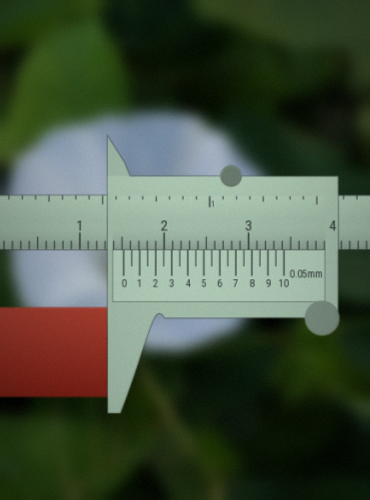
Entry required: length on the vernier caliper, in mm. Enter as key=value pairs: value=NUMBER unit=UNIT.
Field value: value=15.2 unit=mm
